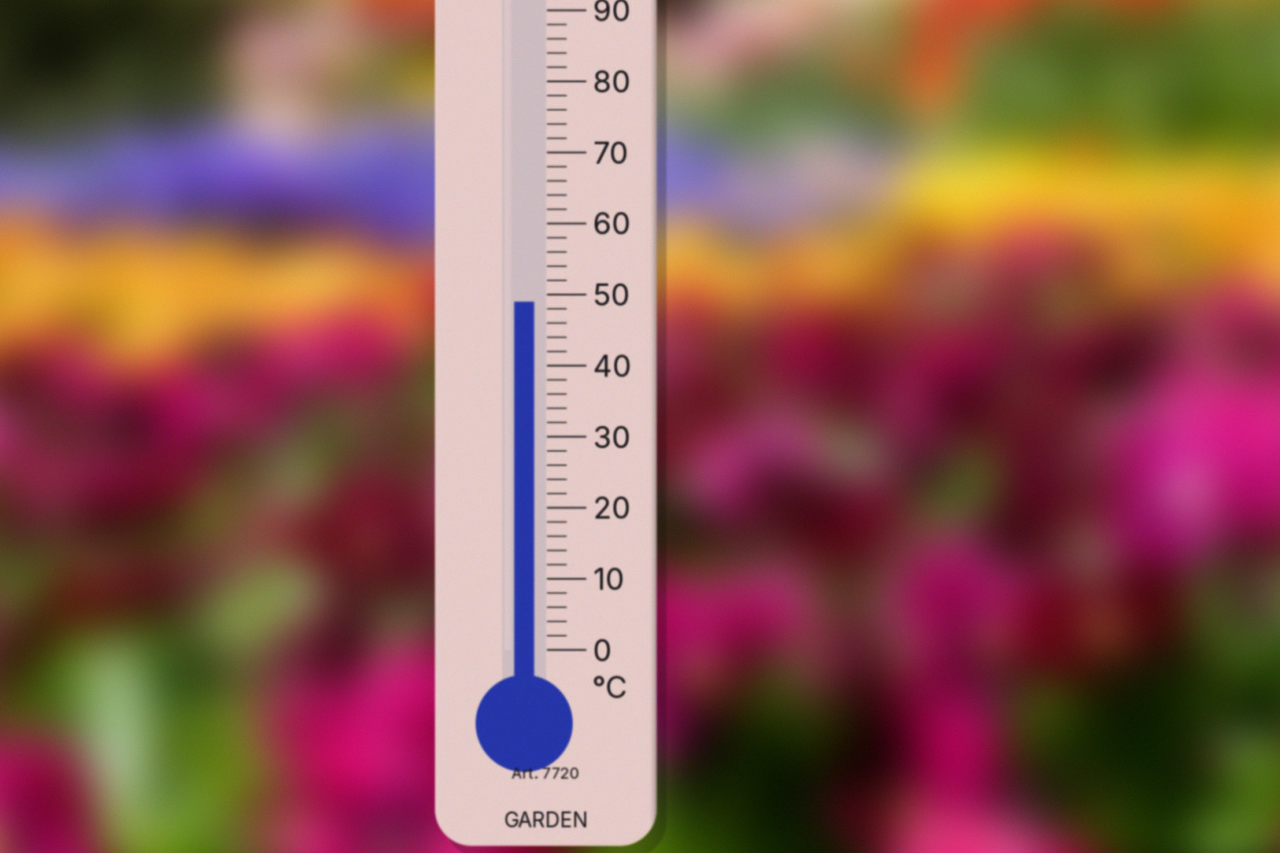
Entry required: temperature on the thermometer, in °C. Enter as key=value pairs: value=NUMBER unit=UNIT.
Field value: value=49 unit=°C
